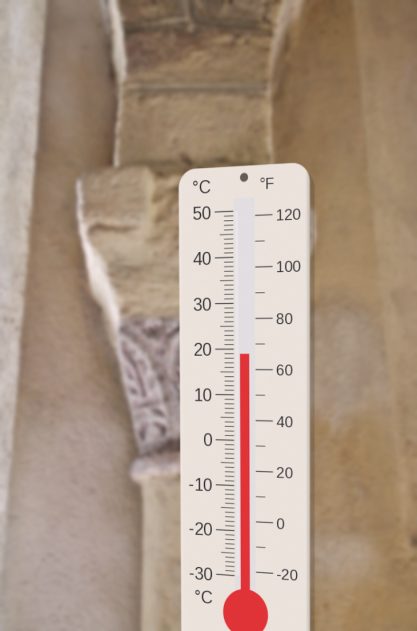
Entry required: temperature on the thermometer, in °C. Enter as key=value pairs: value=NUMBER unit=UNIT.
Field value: value=19 unit=°C
